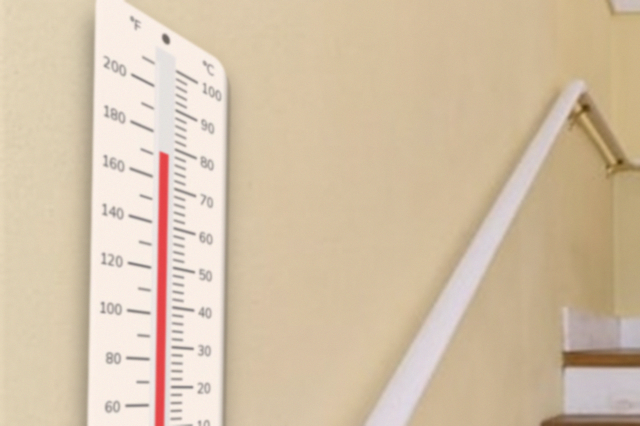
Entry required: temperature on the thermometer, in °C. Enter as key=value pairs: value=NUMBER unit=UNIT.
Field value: value=78 unit=°C
